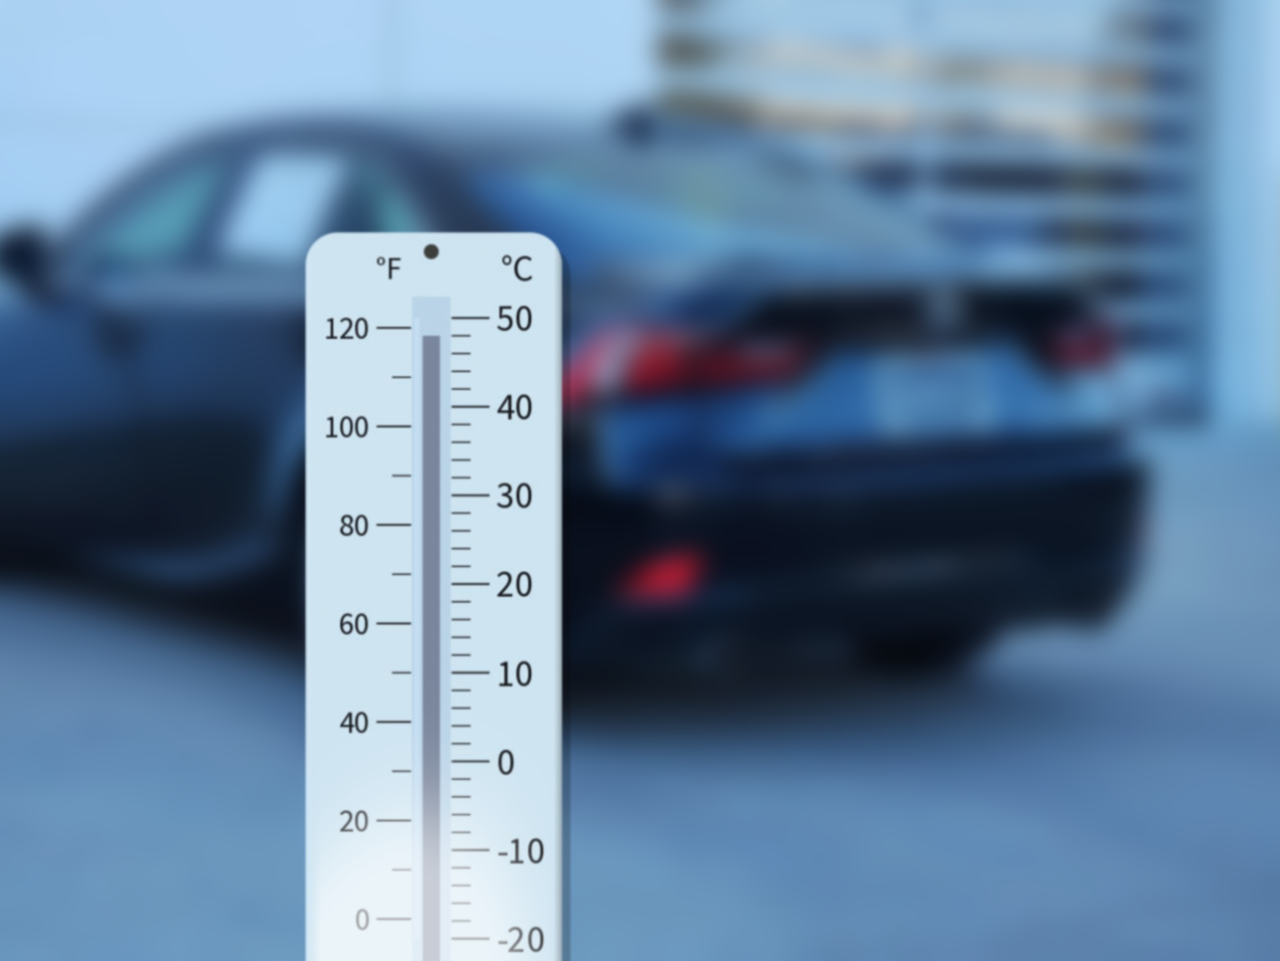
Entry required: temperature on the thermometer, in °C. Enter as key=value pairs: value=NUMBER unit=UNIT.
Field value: value=48 unit=°C
